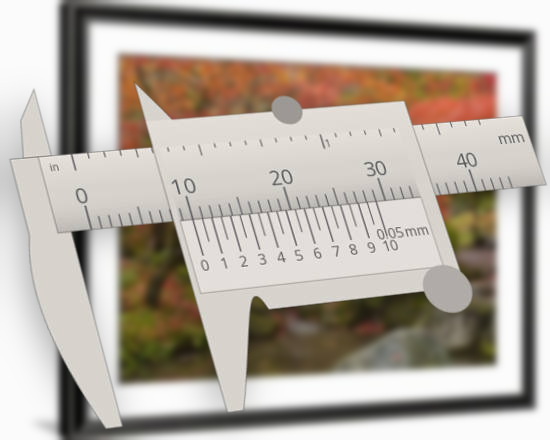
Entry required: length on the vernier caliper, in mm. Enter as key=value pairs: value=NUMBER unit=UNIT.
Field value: value=10.0 unit=mm
